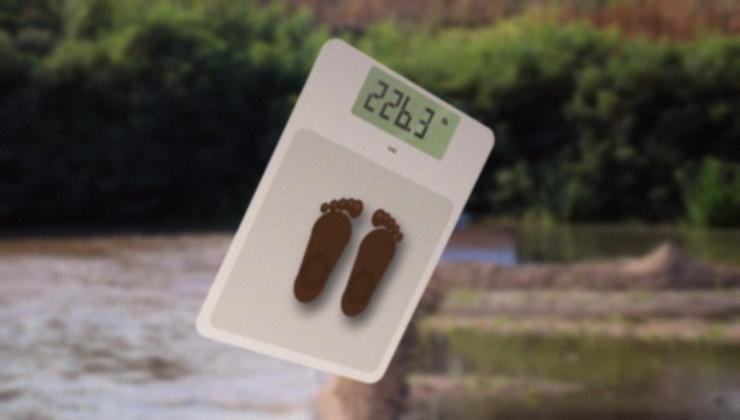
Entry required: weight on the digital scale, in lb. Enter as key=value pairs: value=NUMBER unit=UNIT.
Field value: value=226.3 unit=lb
